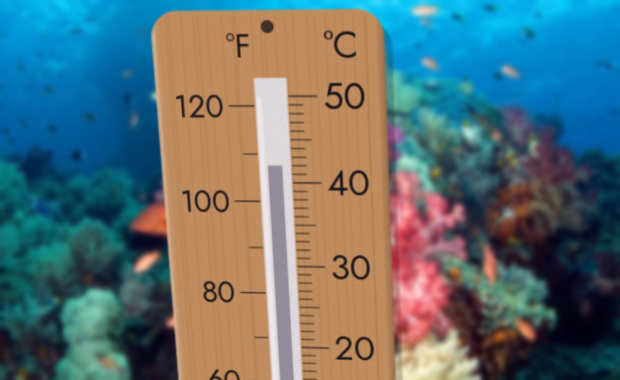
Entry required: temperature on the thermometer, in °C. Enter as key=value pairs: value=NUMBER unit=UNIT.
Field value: value=42 unit=°C
